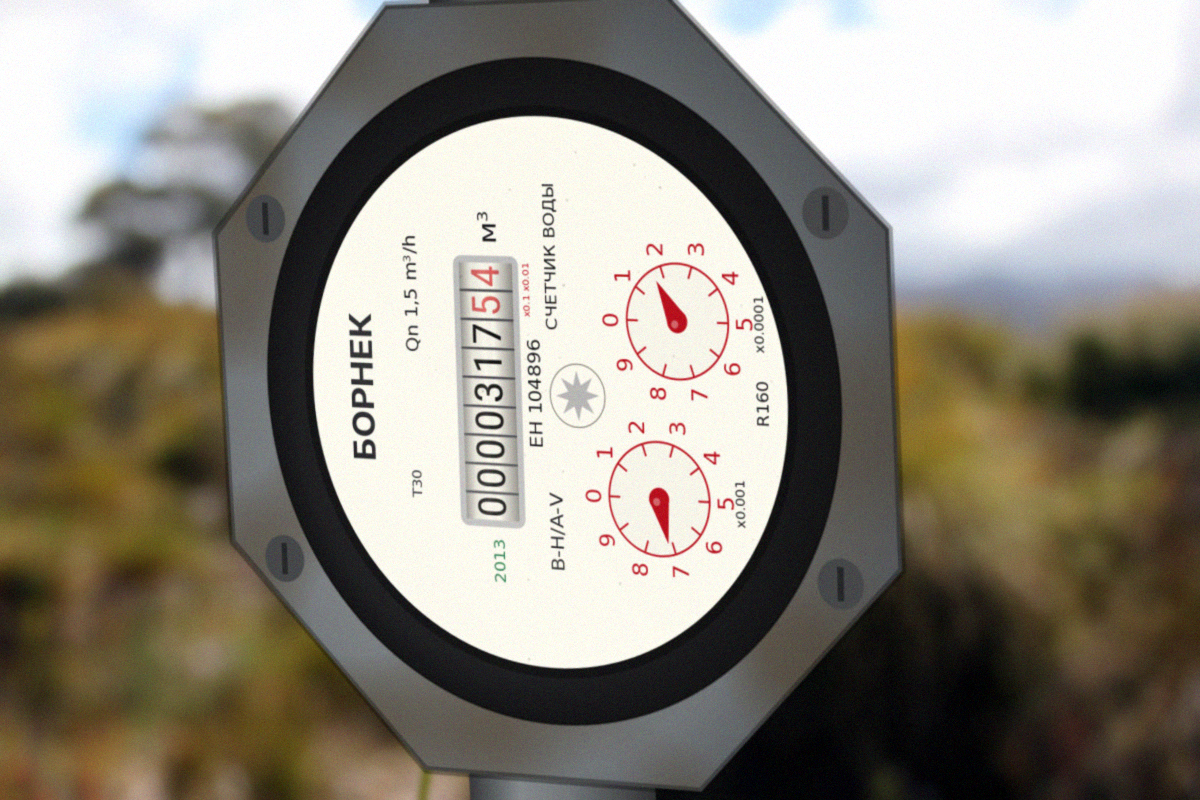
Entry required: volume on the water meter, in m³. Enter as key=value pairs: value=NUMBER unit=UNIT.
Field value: value=317.5471 unit=m³
